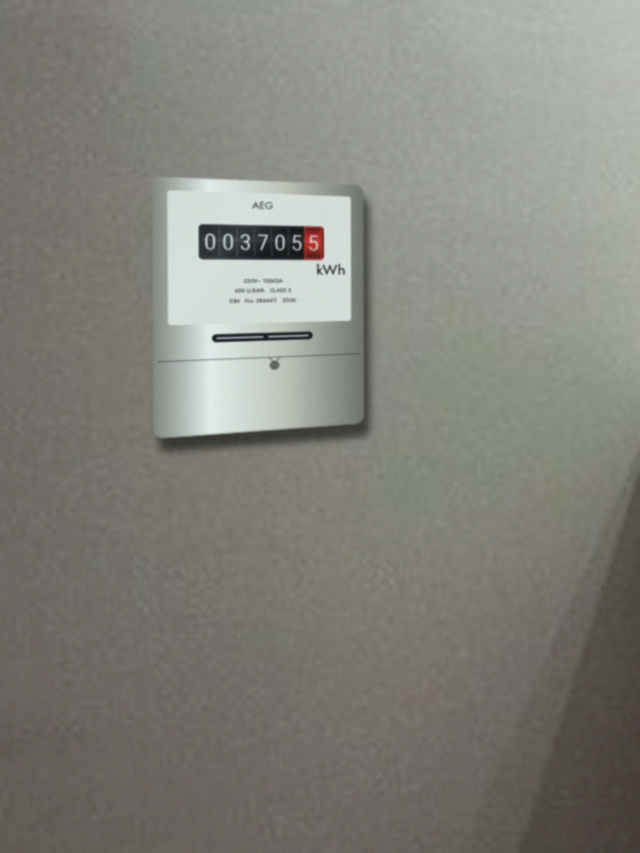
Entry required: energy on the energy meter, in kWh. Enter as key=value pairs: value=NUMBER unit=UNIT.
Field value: value=3705.5 unit=kWh
